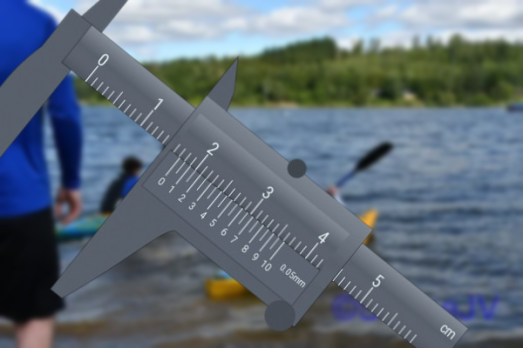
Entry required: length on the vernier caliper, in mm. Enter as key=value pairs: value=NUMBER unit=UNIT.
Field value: value=17.2 unit=mm
